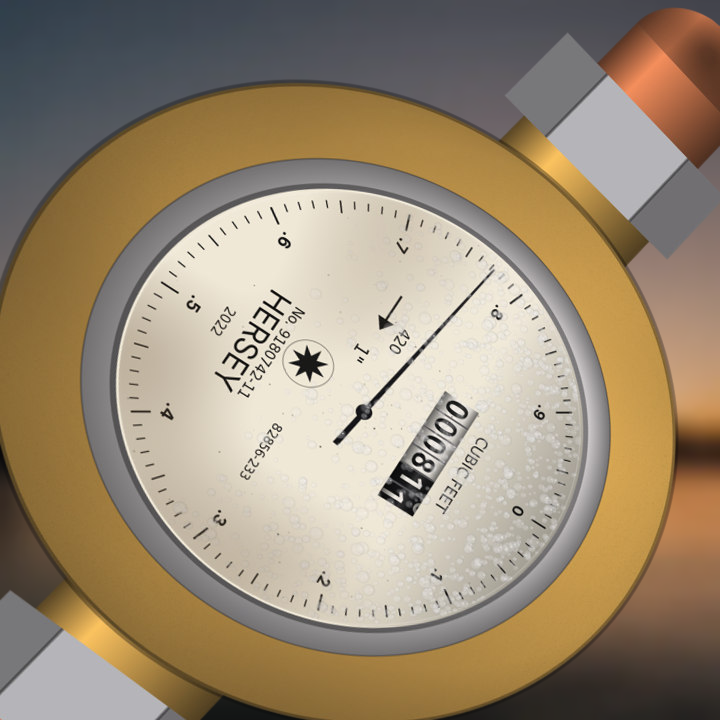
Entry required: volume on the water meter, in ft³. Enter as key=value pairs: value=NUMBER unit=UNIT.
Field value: value=810.77 unit=ft³
